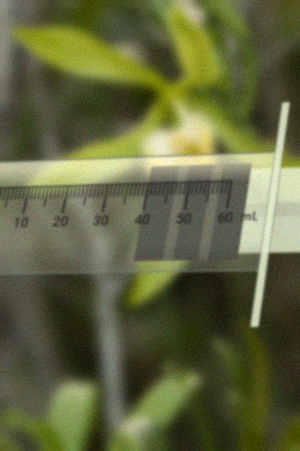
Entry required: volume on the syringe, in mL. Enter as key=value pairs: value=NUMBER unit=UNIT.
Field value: value=40 unit=mL
